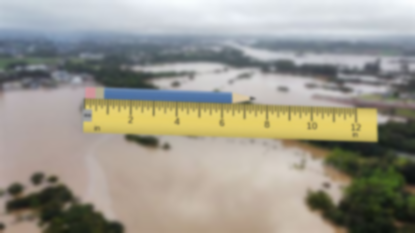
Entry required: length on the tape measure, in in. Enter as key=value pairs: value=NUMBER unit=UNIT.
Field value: value=7.5 unit=in
